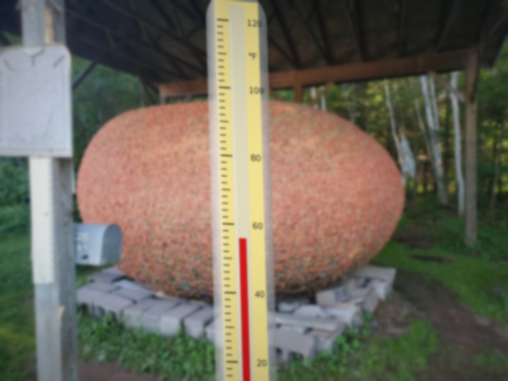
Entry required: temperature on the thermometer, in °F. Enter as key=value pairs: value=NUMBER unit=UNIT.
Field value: value=56 unit=°F
